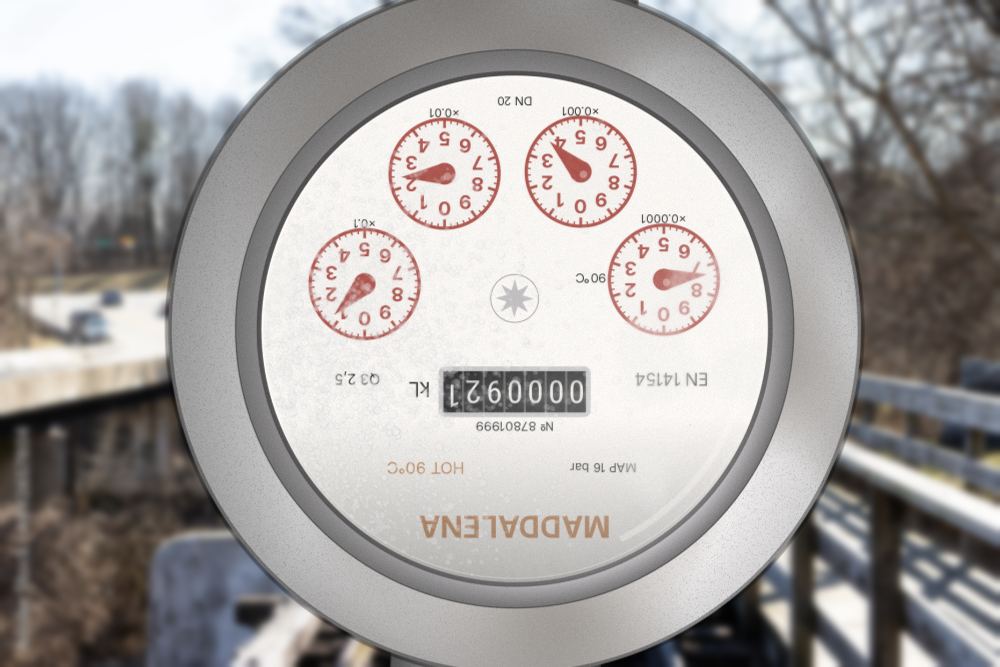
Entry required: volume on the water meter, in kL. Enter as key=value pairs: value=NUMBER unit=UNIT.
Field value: value=921.1237 unit=kL
